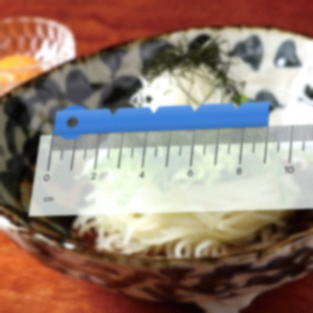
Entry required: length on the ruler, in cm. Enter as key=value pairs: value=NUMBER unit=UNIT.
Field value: value=9 unit=cm
